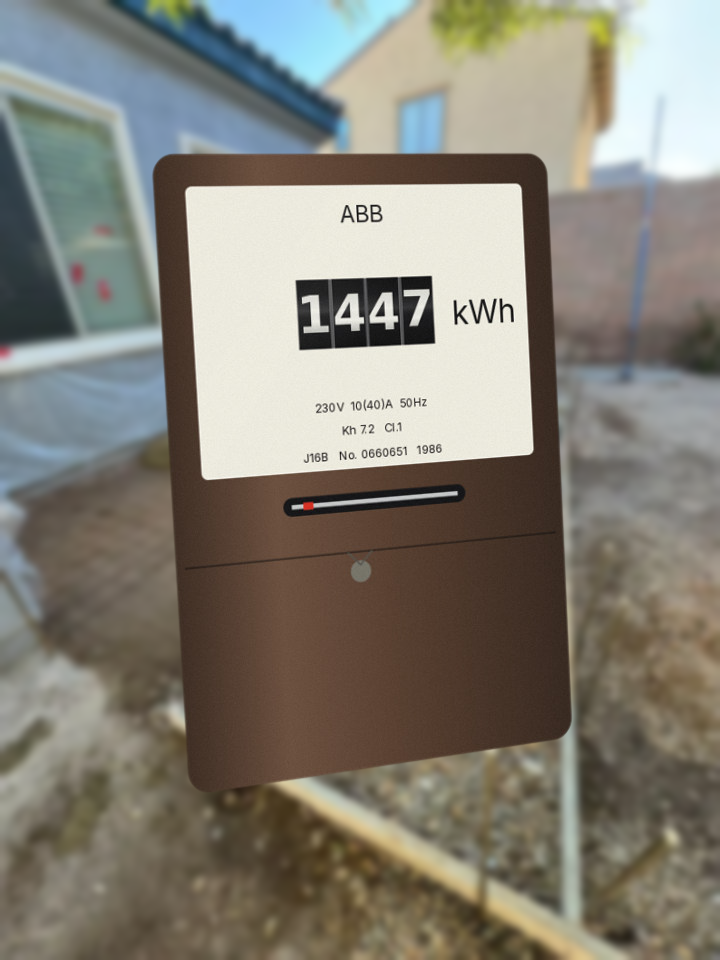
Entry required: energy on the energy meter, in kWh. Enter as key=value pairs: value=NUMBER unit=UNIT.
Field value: value=1447 unit=kWh
